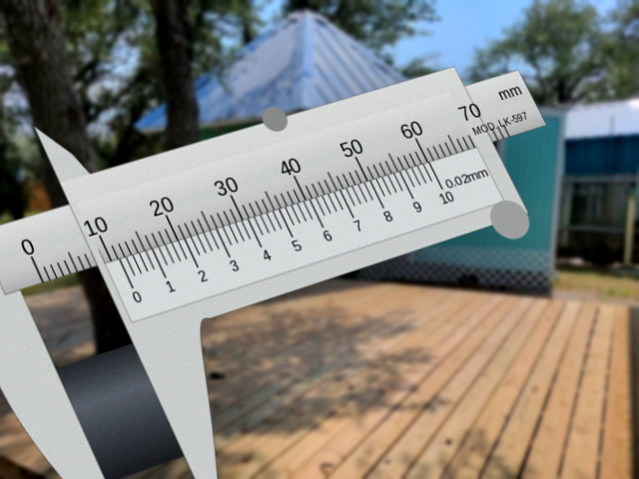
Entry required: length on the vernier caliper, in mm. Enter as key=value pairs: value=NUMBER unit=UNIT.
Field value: value=11.2 unit=mm
